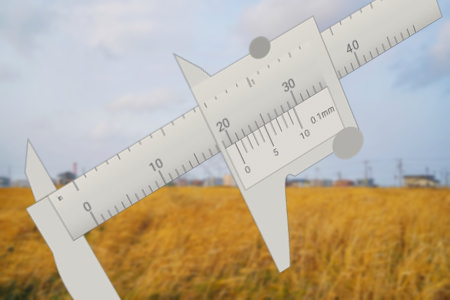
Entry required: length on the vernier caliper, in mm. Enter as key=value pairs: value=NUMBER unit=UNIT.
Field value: value=20.4 unit=mm
